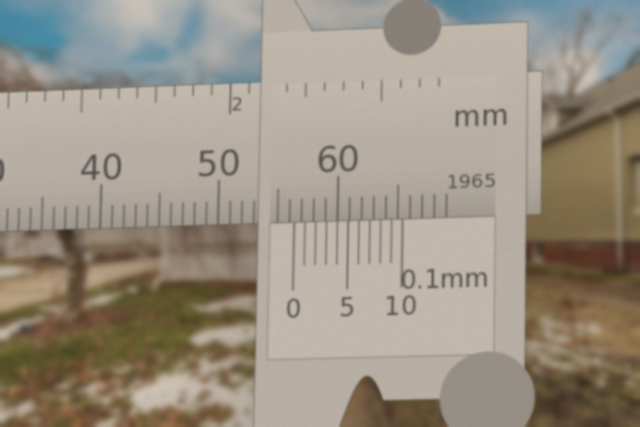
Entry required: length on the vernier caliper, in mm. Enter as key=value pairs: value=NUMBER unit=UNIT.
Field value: value=56.4 unit=mm
